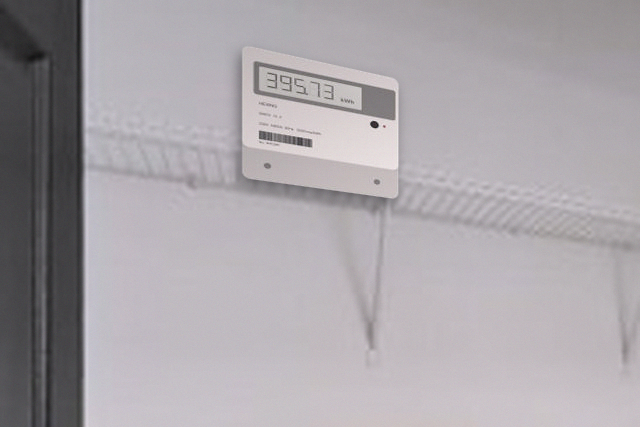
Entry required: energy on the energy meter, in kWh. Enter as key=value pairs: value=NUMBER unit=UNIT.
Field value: value=395.73 unit=kWh
